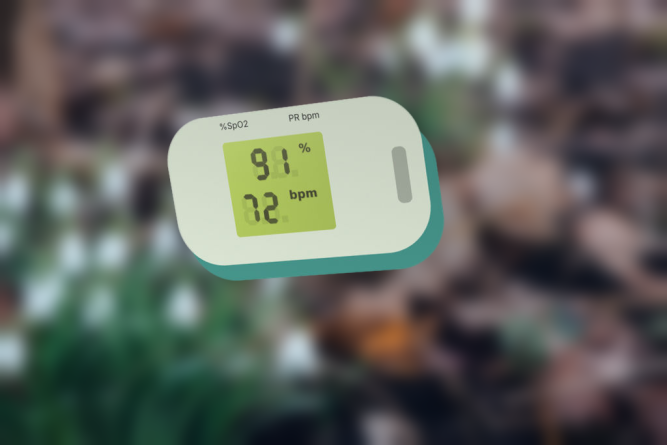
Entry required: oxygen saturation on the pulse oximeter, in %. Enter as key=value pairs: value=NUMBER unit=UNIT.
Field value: value=91 unit=%
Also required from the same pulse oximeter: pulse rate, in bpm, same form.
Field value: value=72 unit=bpm
